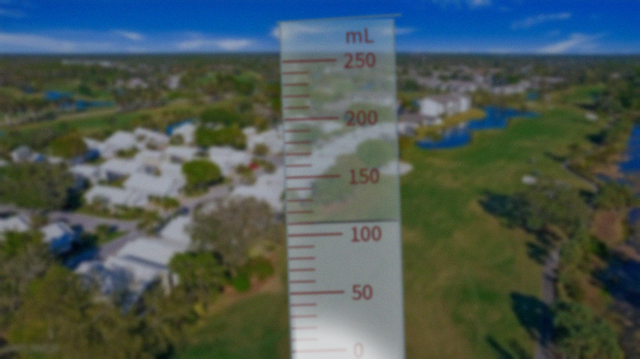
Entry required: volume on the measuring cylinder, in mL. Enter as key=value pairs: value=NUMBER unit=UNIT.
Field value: value=110 unit=mL
